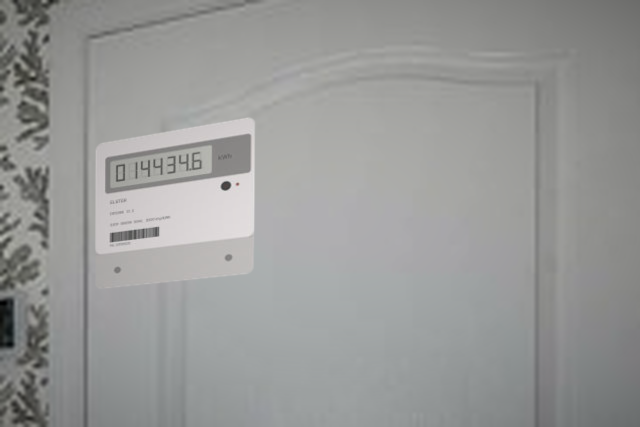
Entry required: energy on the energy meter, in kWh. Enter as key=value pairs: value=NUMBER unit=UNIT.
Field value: value=14434.6 unit=kWh
